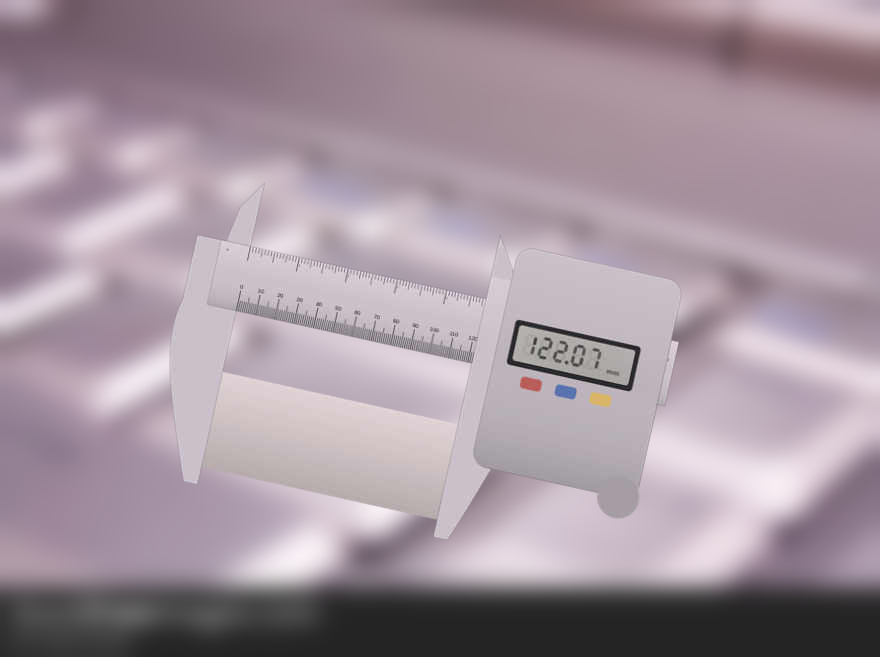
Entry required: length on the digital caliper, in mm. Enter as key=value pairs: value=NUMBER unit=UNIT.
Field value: value=122.07 unit=mm
